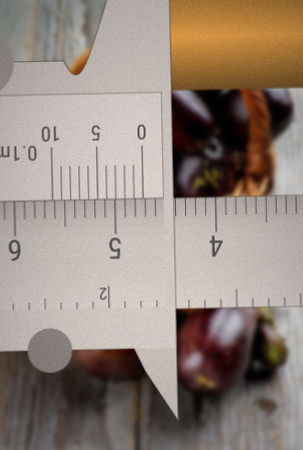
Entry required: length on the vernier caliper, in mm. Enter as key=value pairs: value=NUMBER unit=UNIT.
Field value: value=47.2 unit=mm
